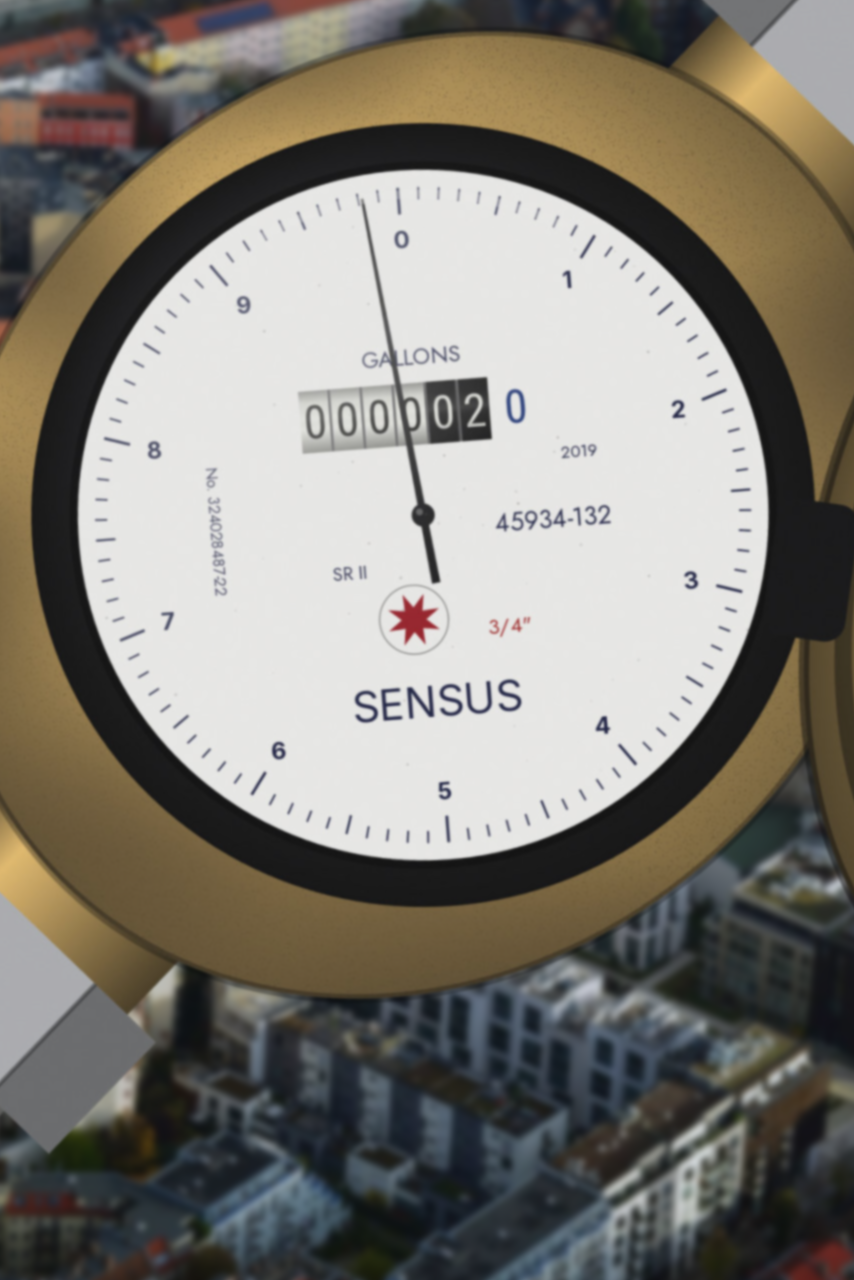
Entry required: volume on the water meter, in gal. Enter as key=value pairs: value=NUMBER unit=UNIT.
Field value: value=19.8 unit=gal
